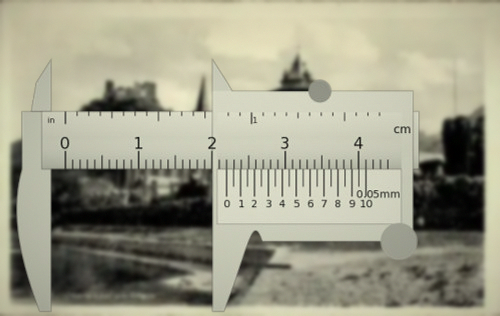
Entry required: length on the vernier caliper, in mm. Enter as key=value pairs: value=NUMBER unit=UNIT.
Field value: value=22.0 unit=mm
